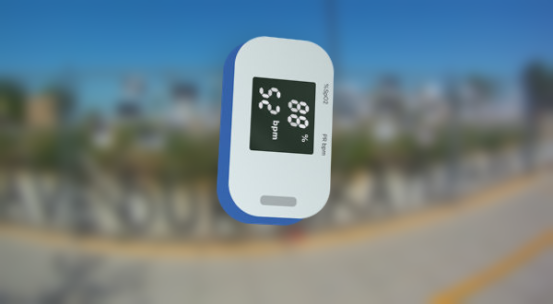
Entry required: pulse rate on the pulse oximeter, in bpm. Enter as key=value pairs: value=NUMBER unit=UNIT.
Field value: value=52 unit=bpm
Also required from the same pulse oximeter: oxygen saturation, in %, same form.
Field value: value=88 unit=%
